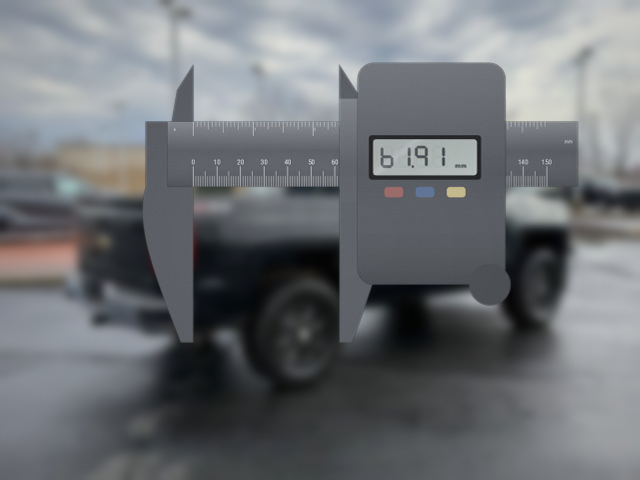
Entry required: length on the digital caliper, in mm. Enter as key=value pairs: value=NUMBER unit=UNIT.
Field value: value=61.91 unit=mm
